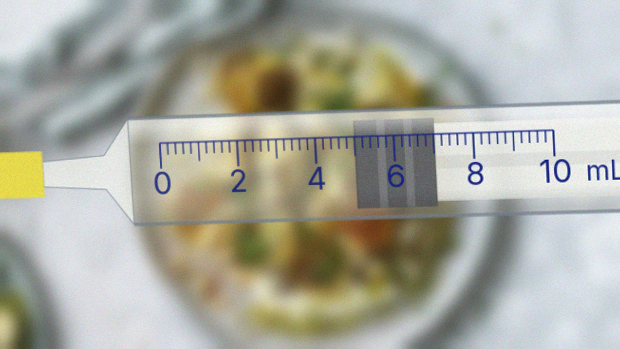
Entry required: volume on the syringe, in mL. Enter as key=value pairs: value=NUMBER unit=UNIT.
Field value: value=5 unit=mL
